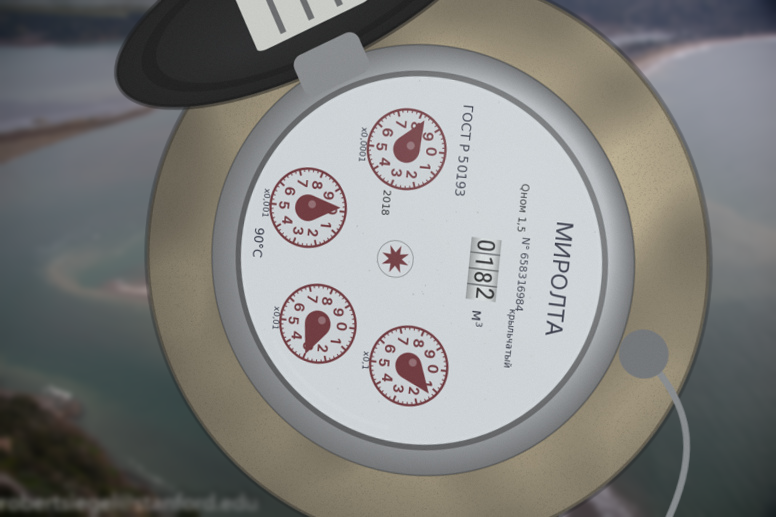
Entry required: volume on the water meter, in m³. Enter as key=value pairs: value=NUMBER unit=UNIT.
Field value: value=182.1298 unit=m³
